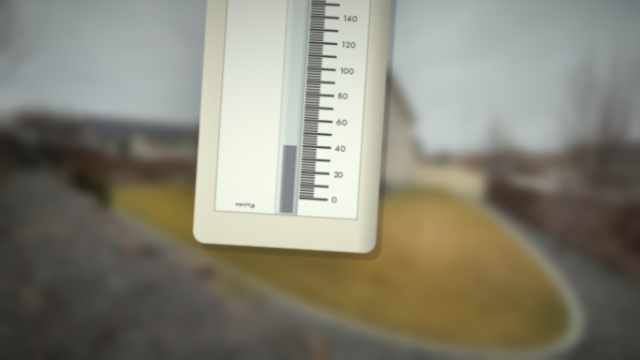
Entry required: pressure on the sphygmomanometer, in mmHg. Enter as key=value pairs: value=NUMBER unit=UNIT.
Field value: value=40 unit=mmHg
